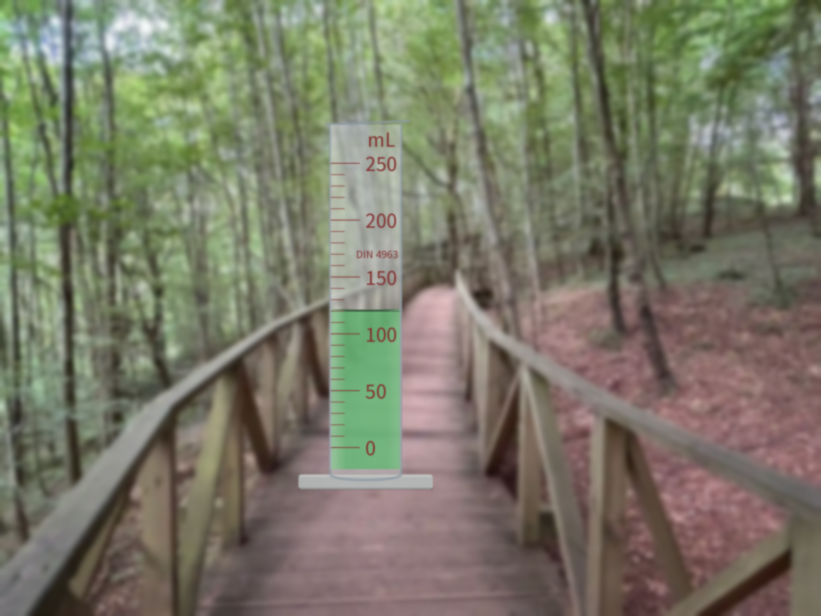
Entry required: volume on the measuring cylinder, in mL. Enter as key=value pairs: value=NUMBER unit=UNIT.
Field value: value=120 unit=mL
